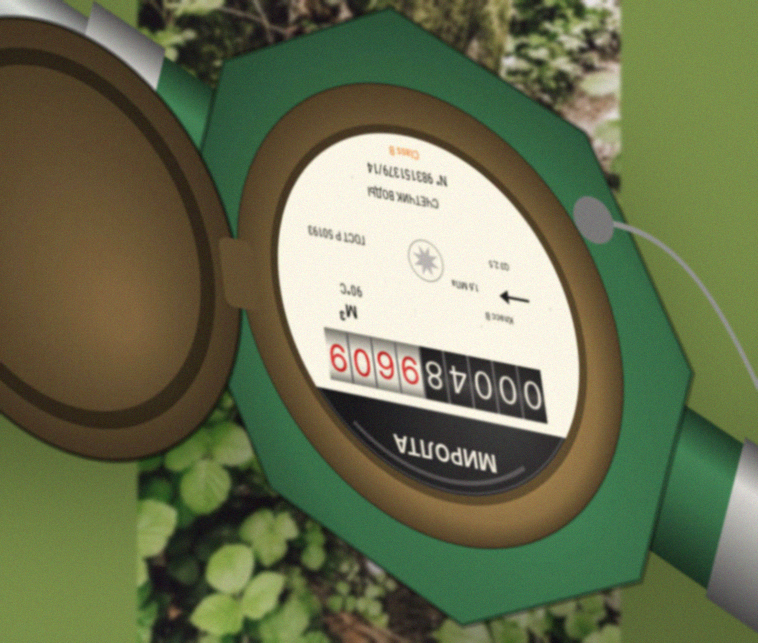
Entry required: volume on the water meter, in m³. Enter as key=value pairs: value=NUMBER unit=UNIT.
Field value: value=48.9609 unit=m³
